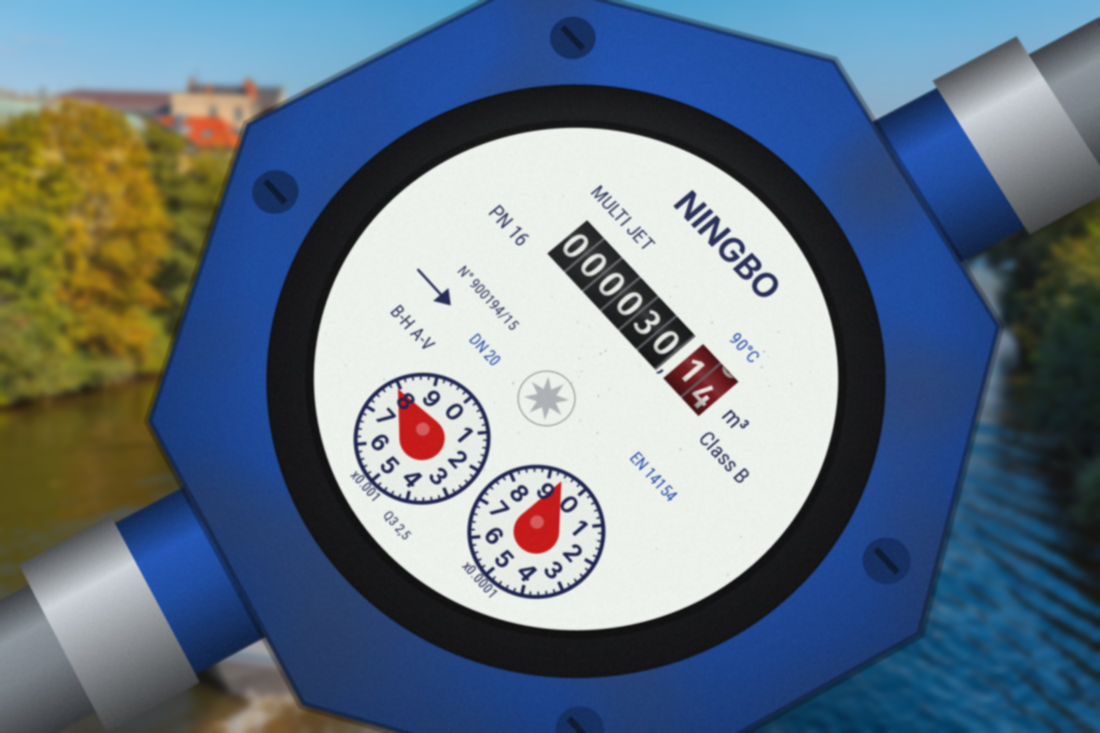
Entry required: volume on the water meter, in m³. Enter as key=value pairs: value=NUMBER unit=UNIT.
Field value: value=30.1379 unit=m³
